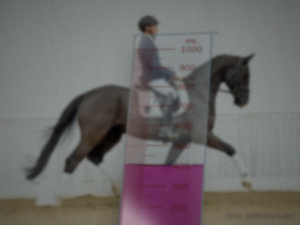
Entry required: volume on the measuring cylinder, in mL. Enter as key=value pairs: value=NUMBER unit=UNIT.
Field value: value=400 unit=mL
